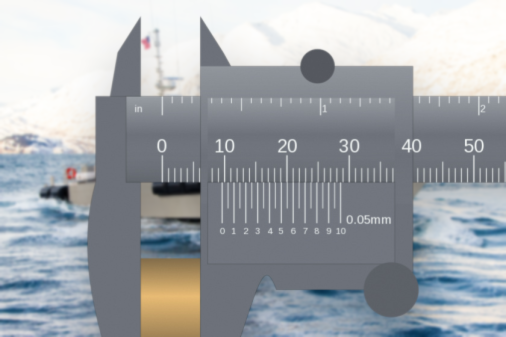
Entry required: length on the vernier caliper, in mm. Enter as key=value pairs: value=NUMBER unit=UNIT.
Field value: value=9.6 unit=mm
